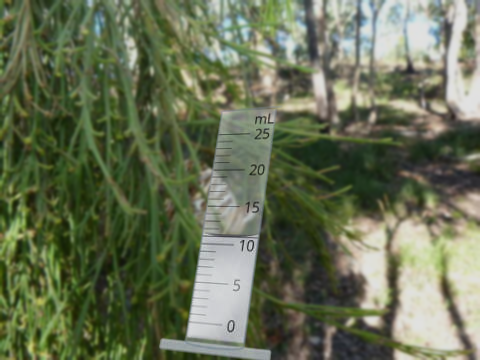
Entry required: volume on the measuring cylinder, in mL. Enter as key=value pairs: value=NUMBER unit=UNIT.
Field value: value=11 unit=mL
